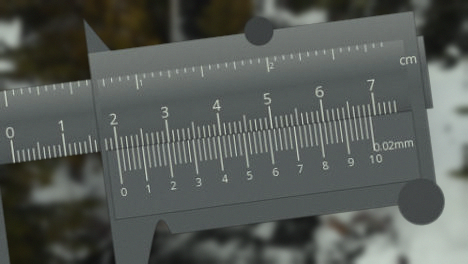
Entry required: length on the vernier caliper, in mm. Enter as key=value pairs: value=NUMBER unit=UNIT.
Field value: value=20.0 unit=mm
